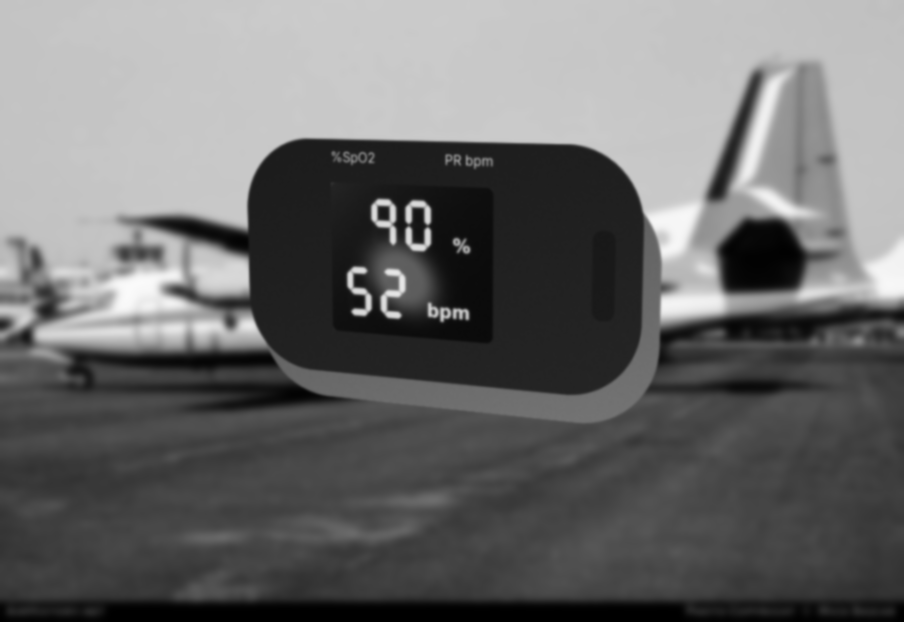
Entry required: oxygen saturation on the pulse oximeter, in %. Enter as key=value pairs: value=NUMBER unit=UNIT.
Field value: value=90 unit=%
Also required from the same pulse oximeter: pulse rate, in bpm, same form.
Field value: value=52 unit=bpm
